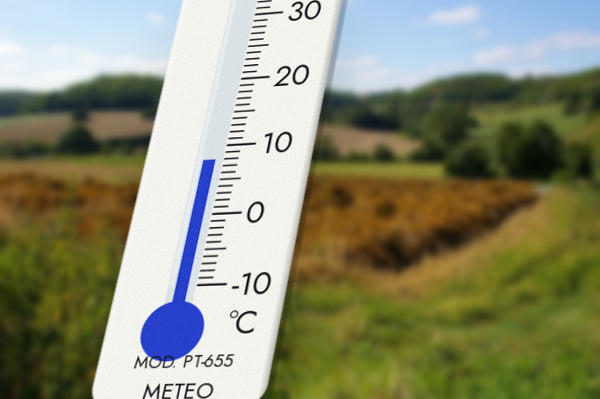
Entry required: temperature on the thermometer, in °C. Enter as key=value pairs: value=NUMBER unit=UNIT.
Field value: value=8 unit=°C
